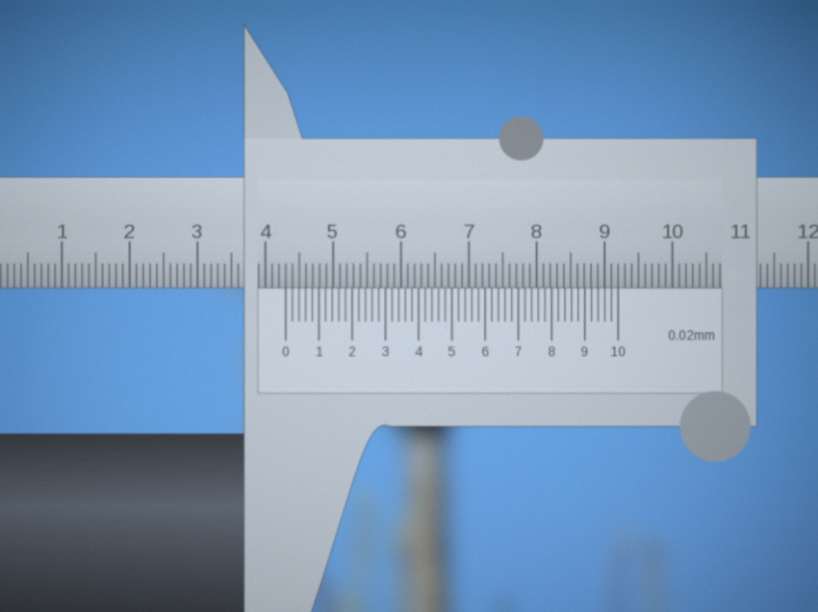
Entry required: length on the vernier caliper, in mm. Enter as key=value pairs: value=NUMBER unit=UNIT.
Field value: value=43.0 unit=mm
